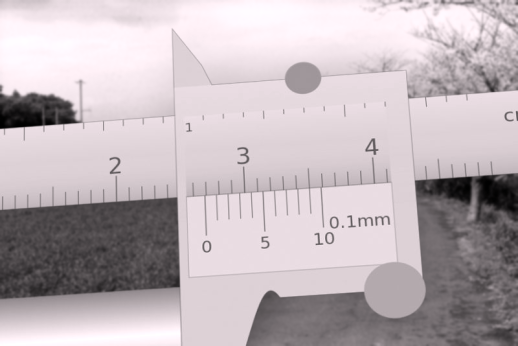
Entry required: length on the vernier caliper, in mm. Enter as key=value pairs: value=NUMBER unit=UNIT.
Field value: value=26.9 unit=mm
